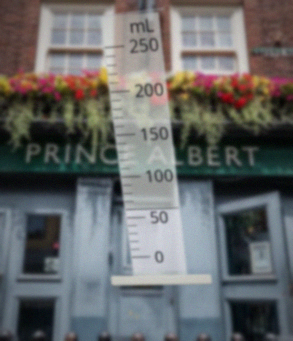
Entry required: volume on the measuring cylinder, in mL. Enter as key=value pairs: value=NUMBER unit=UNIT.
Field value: value=60 unit=mL
